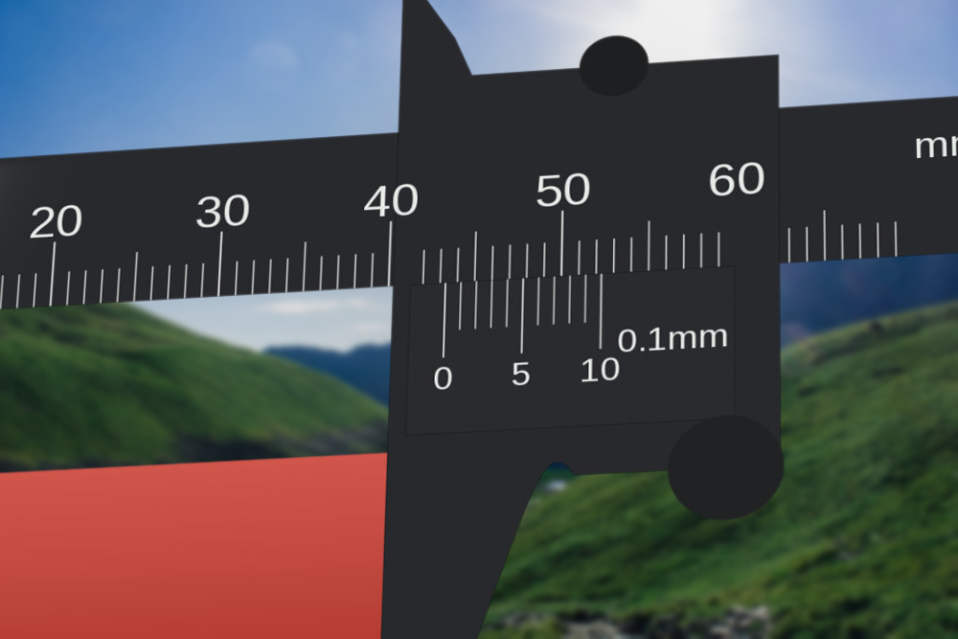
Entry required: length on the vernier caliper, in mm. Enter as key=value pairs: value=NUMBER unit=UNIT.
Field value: value=43.3 unit=mm
